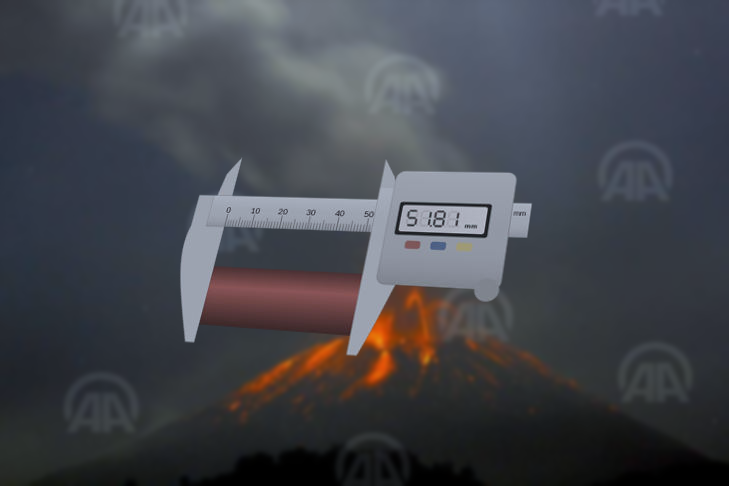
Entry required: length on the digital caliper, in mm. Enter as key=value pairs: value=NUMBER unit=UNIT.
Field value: value=51.81 unit=mm
